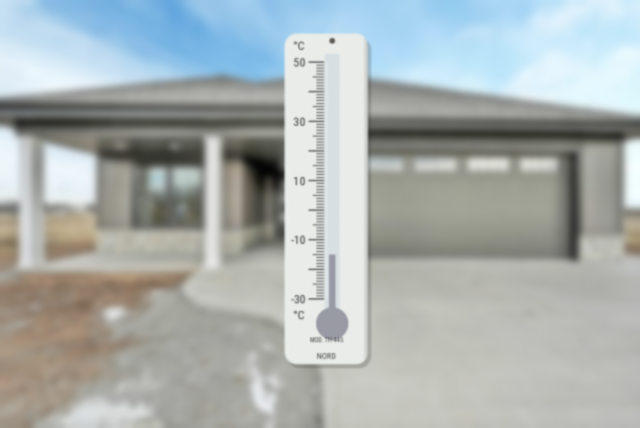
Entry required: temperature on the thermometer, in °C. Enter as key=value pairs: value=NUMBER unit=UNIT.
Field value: value=-15 unit=°C
